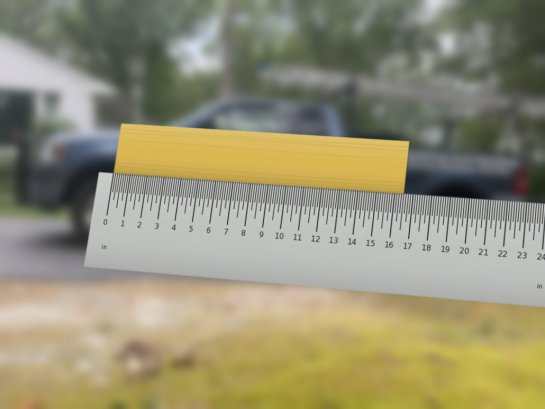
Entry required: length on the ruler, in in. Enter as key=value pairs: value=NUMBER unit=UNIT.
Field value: value=16.5 unit=in
